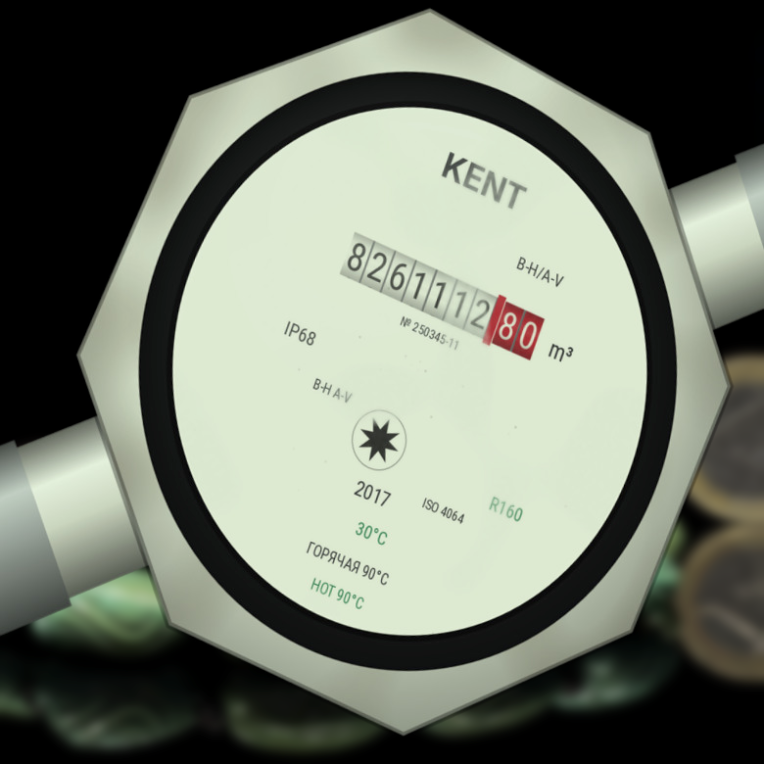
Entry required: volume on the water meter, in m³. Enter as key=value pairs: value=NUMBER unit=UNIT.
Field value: value=8261112.80 unit=m³
